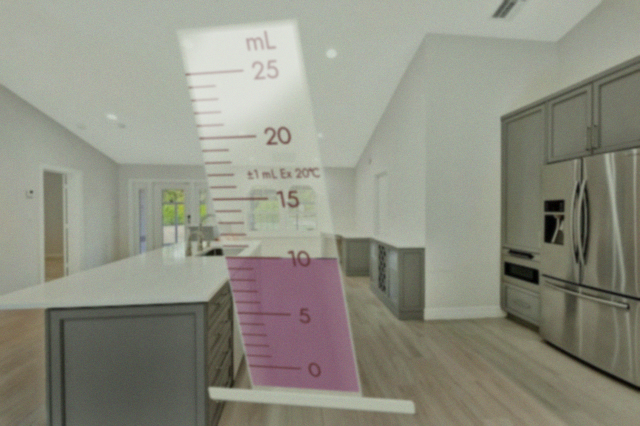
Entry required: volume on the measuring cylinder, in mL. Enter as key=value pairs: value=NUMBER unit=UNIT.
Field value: value=10 unit=mL
